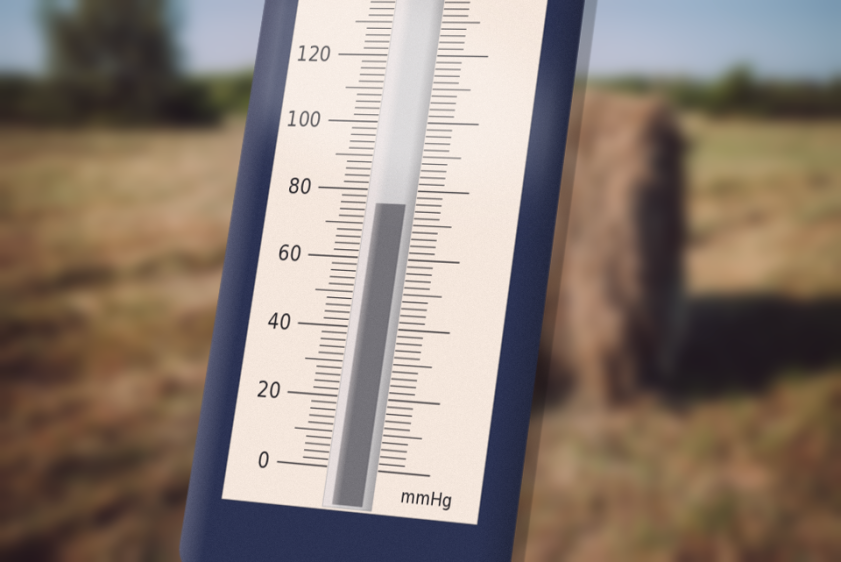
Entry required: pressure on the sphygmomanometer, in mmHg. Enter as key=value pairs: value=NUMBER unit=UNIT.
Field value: value=76 unit=mmHg
